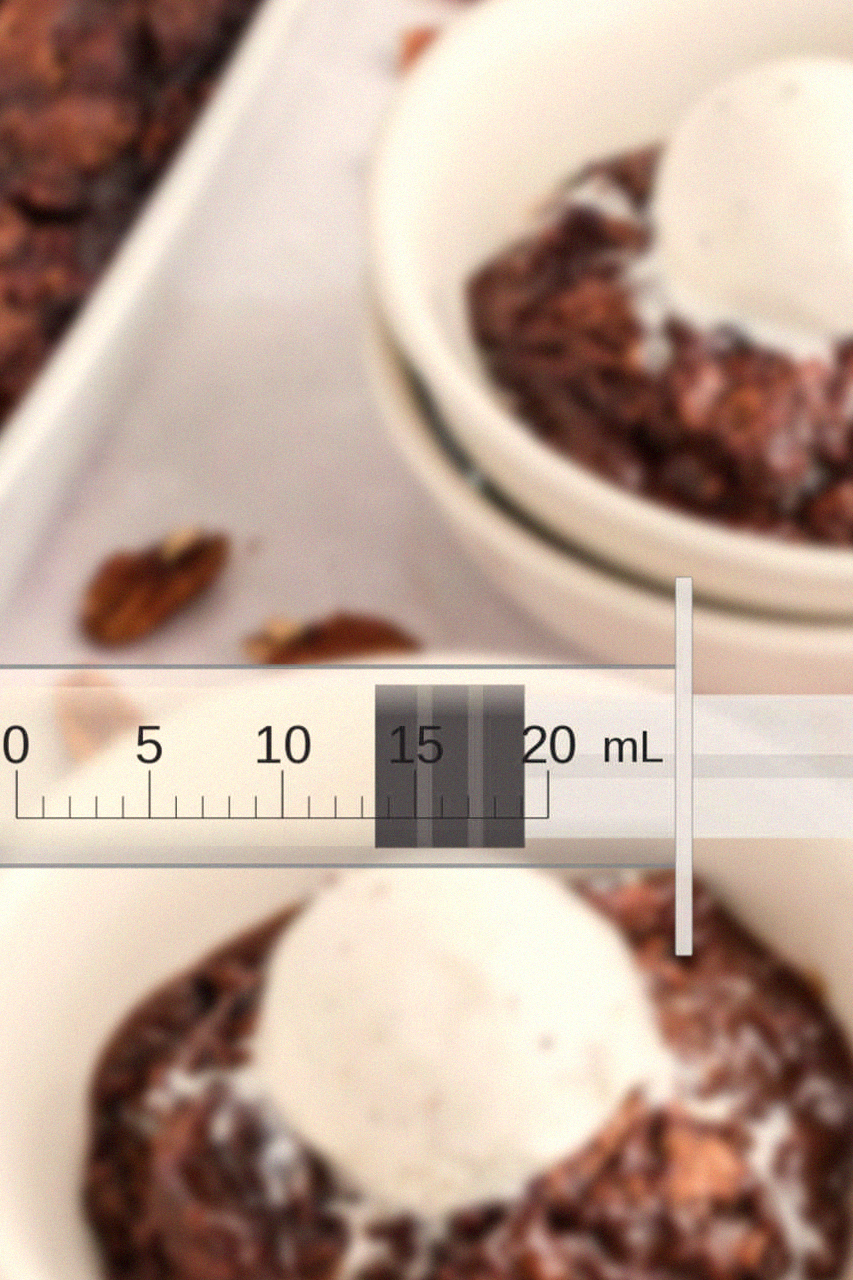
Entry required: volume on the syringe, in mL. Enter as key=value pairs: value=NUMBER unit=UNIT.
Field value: value=13.5 unit=mL
